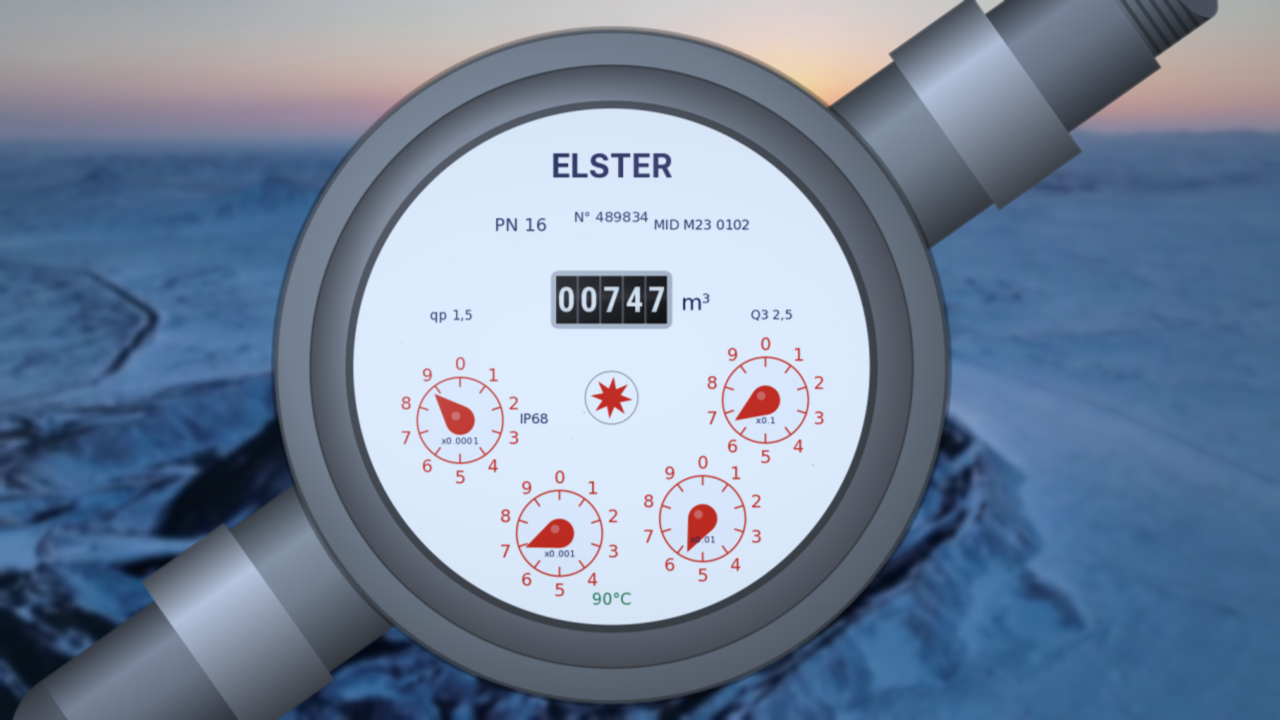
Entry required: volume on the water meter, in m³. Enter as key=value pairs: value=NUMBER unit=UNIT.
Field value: value=747.6568 unit=m³
